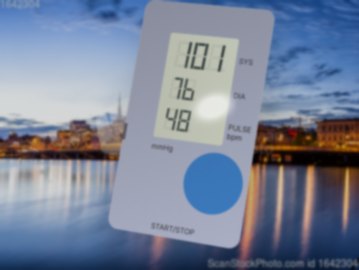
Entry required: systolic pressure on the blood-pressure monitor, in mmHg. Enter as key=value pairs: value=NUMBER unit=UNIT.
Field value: value=101 unit=mmHg
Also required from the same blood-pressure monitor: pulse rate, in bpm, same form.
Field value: value=48 unit=bpm
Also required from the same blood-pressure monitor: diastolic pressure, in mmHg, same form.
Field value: value=76 unit=mmHg
